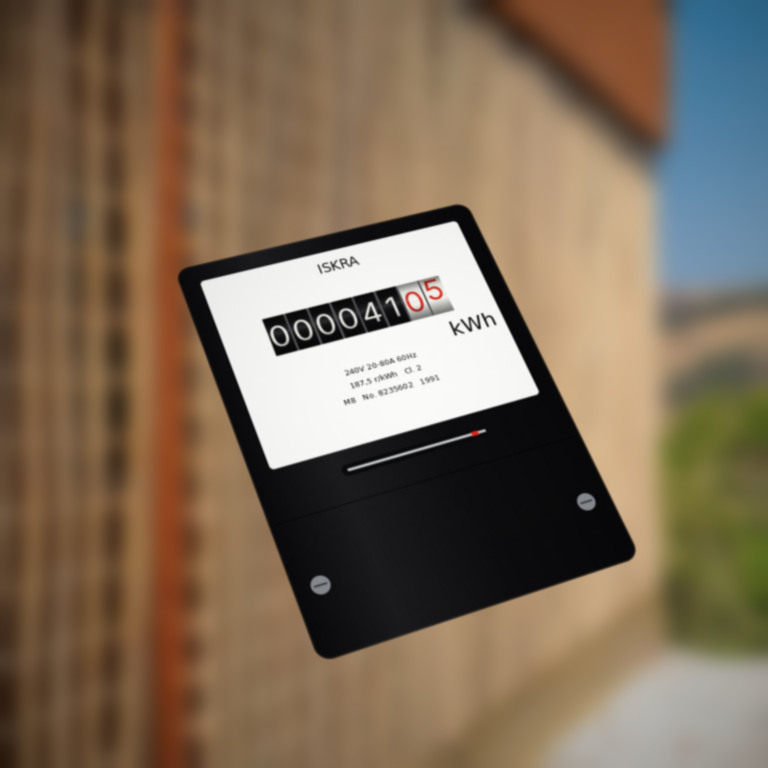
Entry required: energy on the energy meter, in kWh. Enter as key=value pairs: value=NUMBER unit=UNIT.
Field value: value=41.05 unit=kWh
